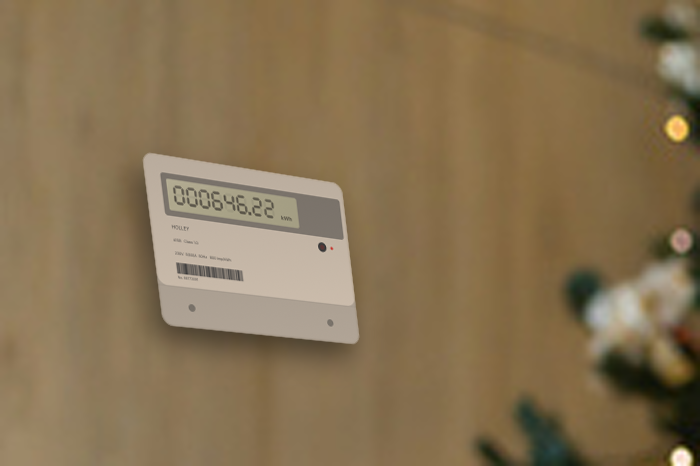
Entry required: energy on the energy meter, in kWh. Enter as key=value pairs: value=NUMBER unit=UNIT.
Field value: value=646.22 unit=kWh
